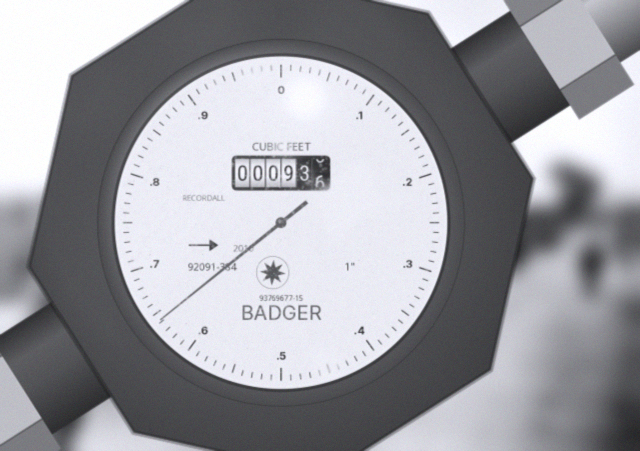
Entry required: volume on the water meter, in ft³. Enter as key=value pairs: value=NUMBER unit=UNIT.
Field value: value=935.64 unit=ft³
